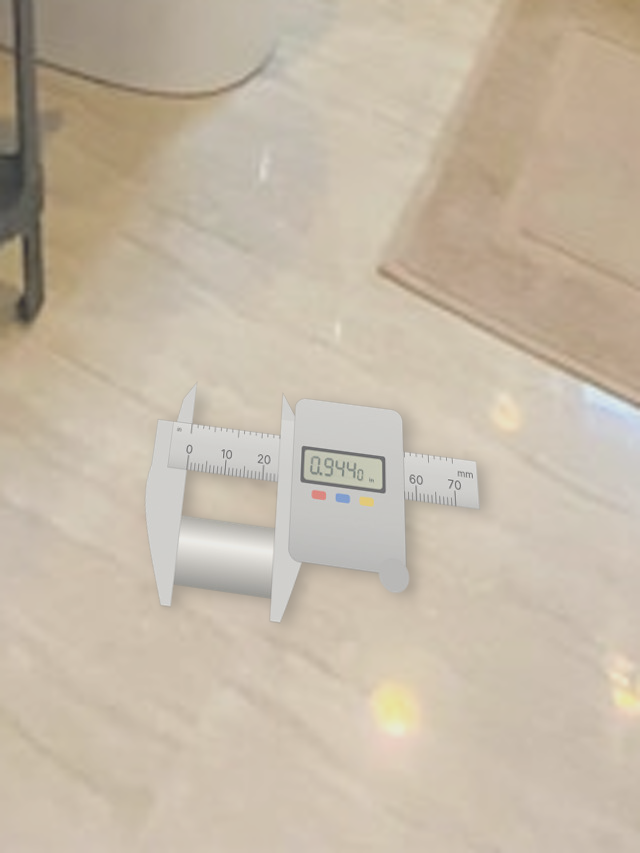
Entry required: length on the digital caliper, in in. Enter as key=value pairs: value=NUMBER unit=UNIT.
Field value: value=0.9440 unit=in
